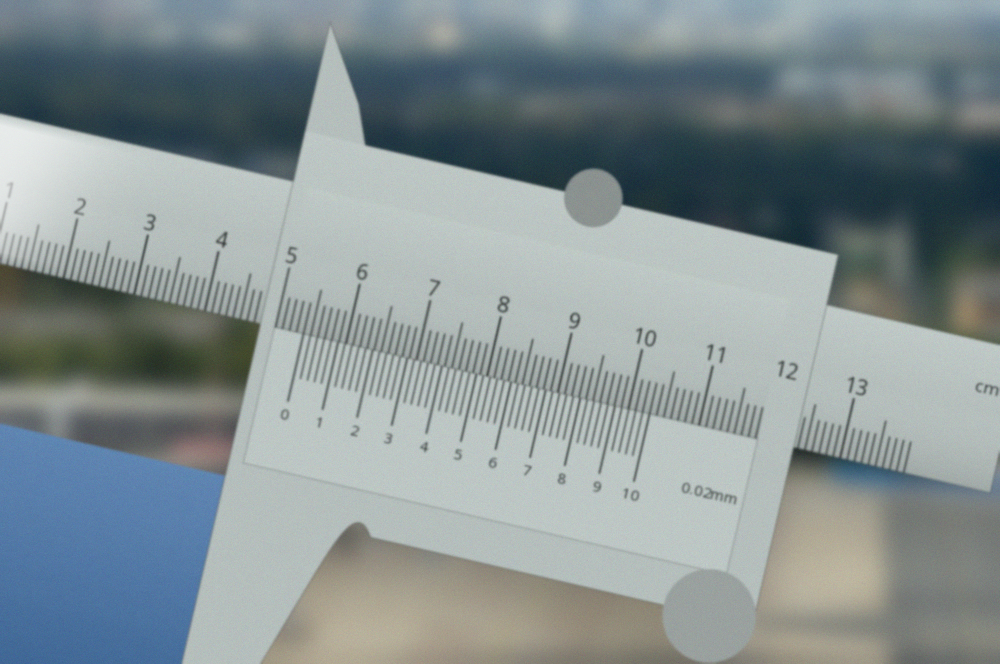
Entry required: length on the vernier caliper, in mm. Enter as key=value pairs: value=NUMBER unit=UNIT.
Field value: value=54.0 unit=mm
